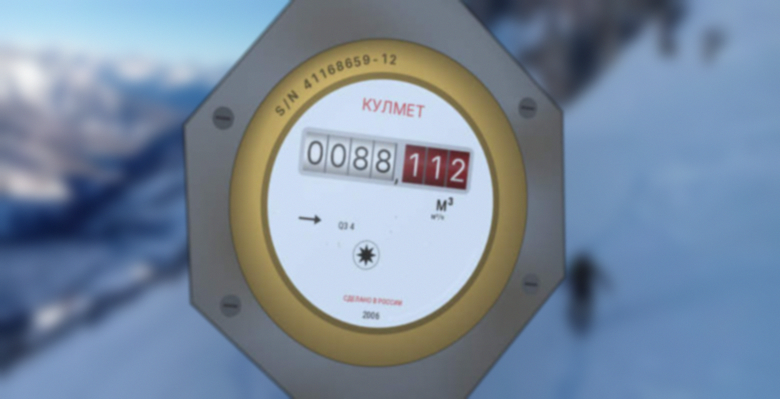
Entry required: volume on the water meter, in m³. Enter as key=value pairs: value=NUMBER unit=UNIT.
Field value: value=88.112 unit=m³
